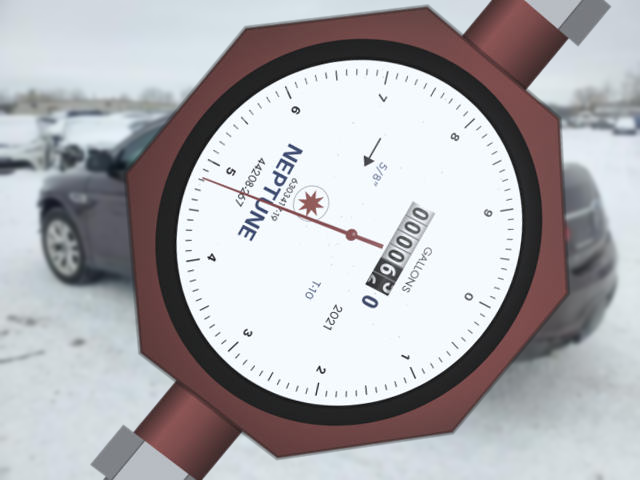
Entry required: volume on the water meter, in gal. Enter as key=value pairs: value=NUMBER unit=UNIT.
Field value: value=654.8 unit=gal
